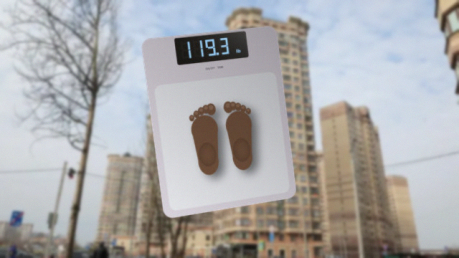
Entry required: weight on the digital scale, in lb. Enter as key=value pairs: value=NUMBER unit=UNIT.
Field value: value=119.3 unit=lb
